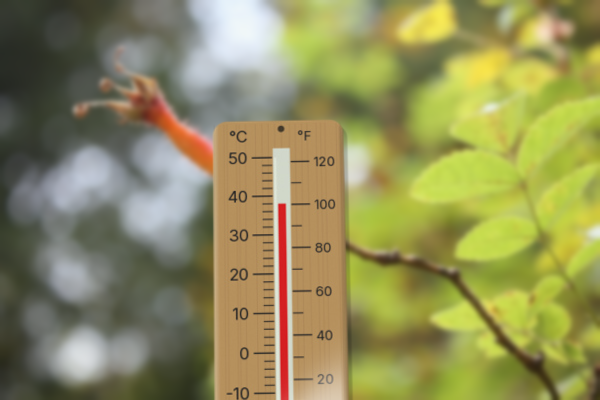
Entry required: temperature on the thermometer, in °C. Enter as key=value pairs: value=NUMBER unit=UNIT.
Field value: value=38 unit=°C
